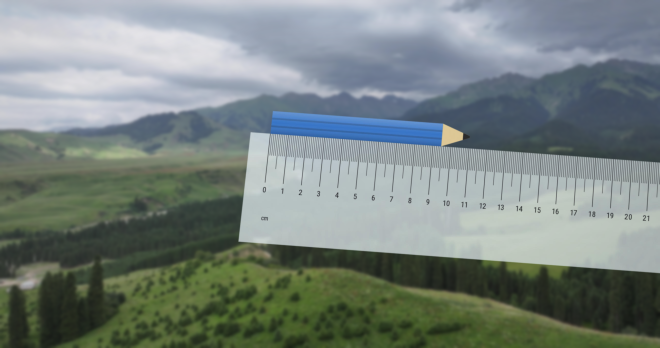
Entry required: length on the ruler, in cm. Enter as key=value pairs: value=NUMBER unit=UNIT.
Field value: value=11 unit=cm
